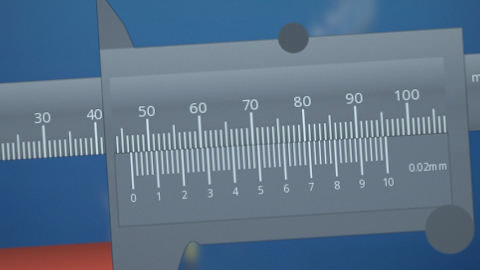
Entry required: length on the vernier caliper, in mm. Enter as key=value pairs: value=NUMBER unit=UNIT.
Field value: value=46.5 unit=mm
